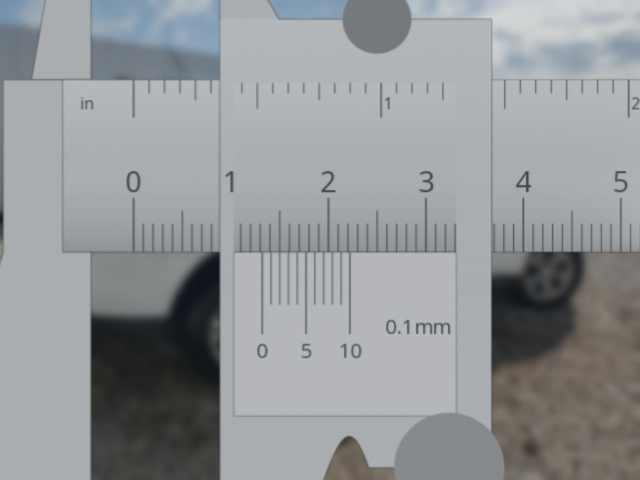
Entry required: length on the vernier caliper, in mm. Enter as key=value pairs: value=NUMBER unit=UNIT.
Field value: value=13.2 unit=mm
